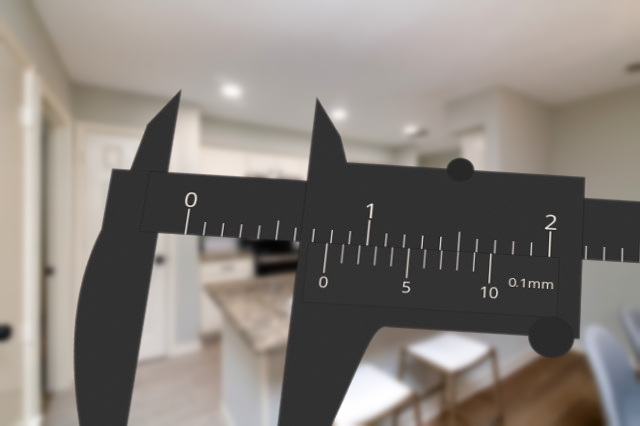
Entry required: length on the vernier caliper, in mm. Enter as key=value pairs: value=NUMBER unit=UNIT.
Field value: value=7.8 unit=mm
